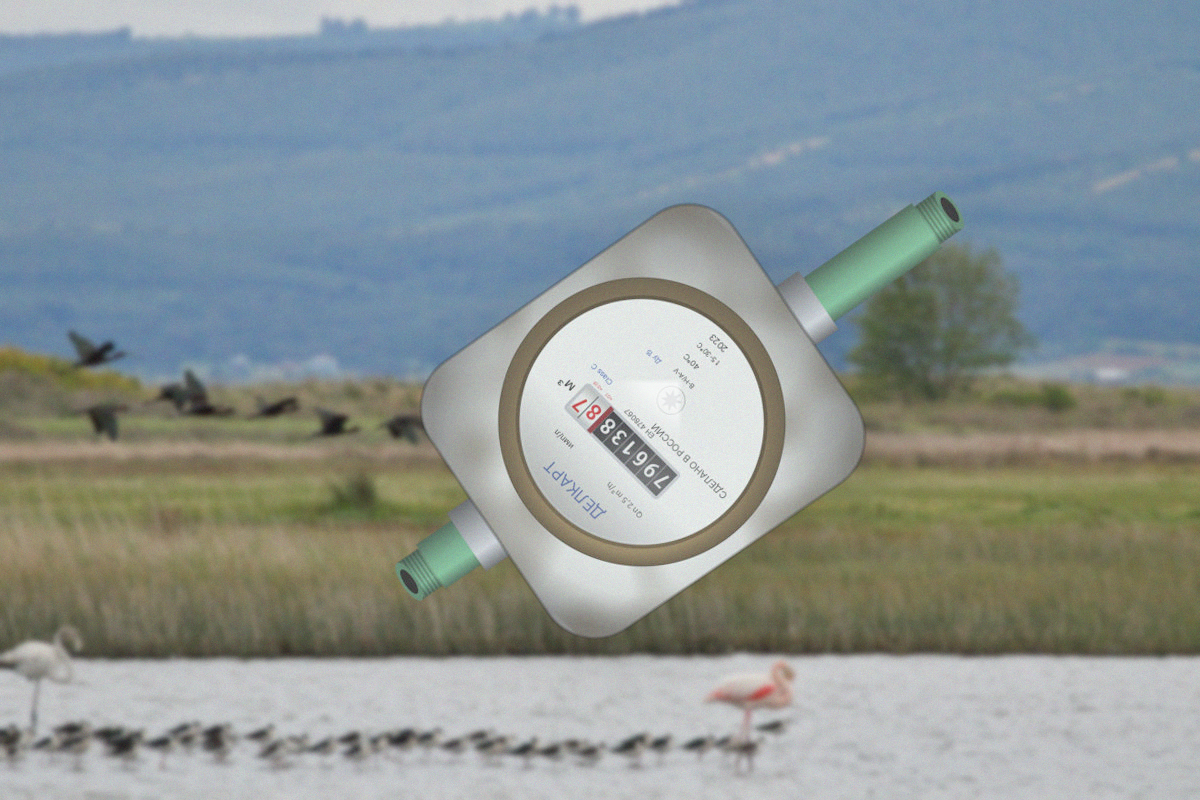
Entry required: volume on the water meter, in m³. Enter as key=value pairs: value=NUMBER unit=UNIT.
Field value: value=796138.87 unit=m³
